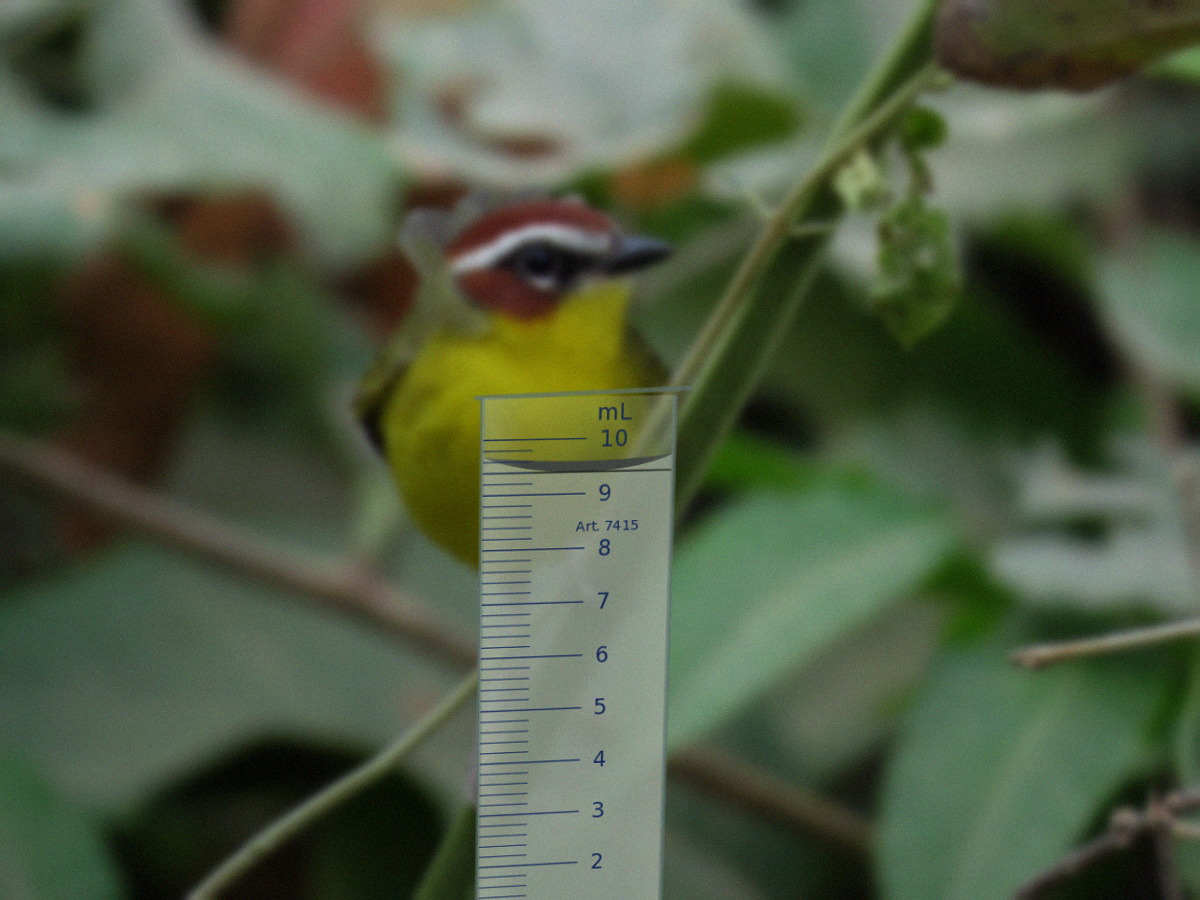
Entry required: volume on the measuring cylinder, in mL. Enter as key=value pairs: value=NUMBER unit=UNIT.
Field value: value=9.4 unit=mL
